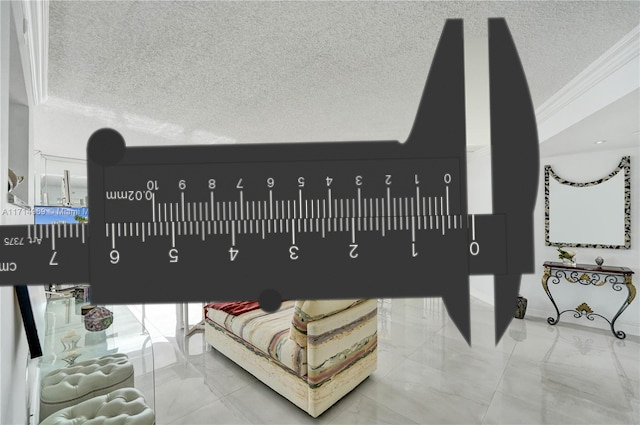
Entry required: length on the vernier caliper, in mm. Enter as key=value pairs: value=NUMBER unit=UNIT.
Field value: value=4.2 unit=mm
